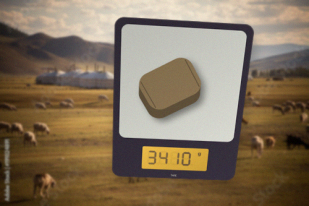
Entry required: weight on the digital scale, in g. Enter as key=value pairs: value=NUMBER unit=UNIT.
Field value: value=3410 unit=g
